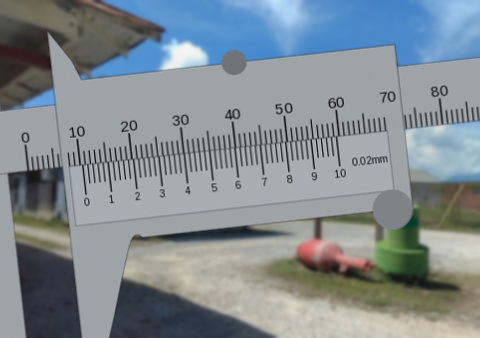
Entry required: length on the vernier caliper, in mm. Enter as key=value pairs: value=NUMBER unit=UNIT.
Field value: value=10.5 unit=mm
